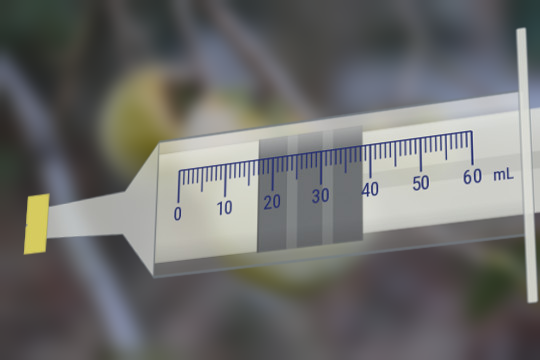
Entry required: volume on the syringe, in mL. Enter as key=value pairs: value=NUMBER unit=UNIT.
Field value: value=17 unit=mL
